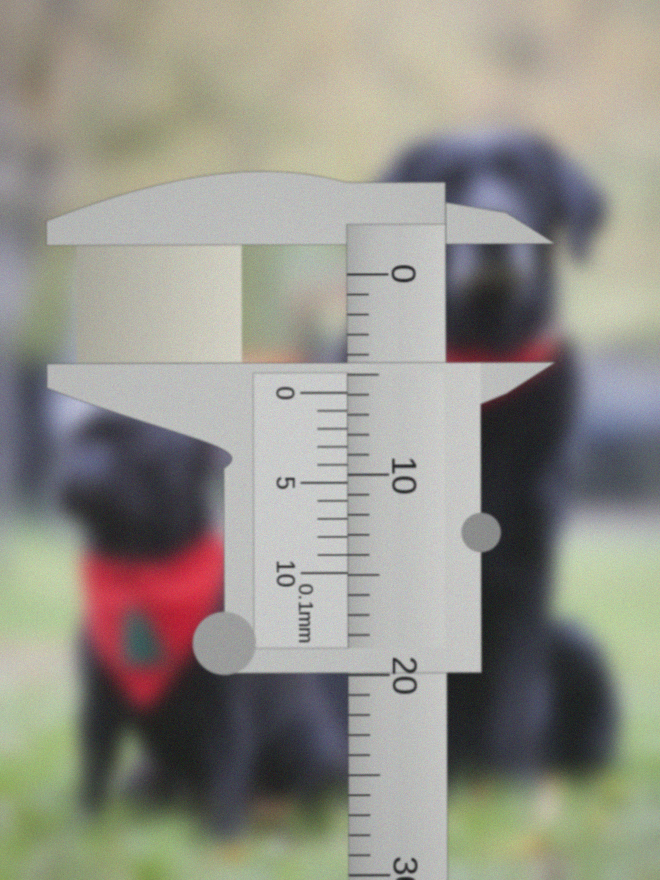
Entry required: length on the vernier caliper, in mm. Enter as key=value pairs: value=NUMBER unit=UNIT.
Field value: value=5.9 unit=mm
